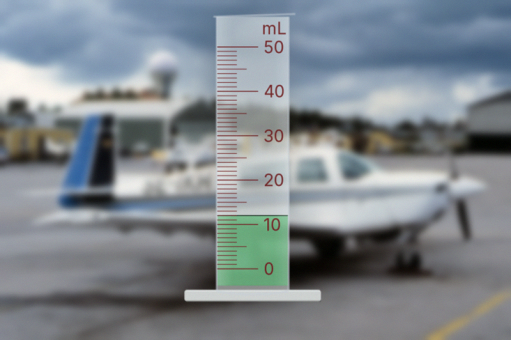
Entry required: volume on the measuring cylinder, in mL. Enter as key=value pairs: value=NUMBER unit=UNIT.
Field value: value=12 unit=mL
